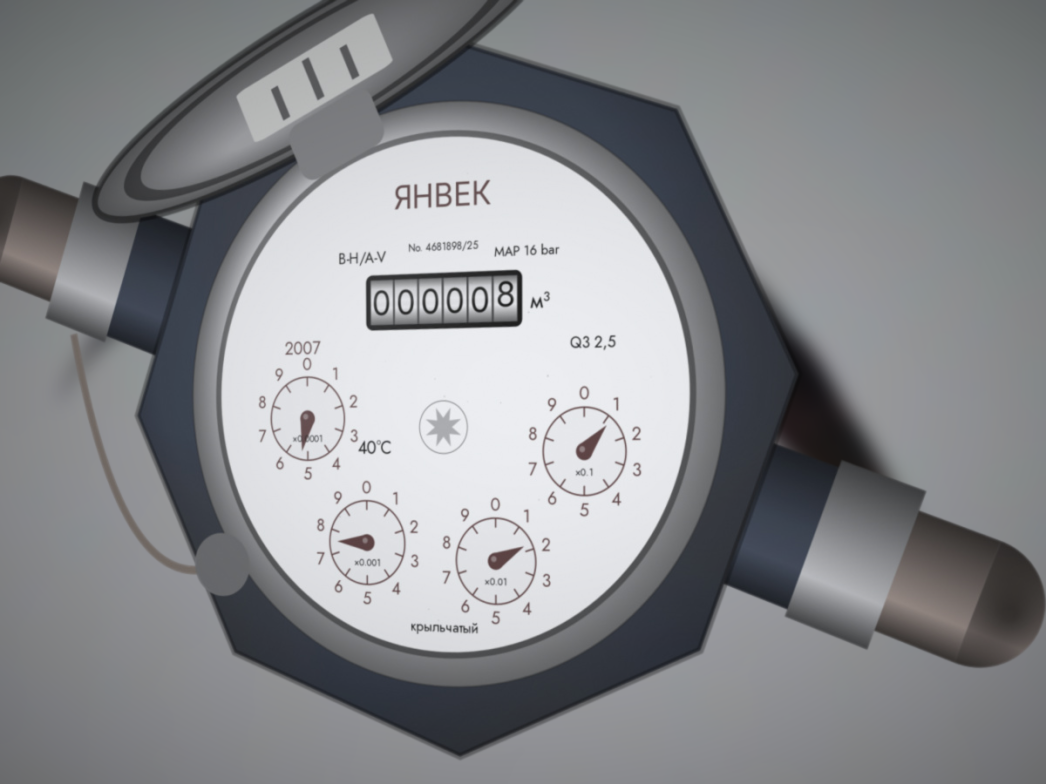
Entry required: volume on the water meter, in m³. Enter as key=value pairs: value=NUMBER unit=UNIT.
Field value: value=8.1175 unit=m³
